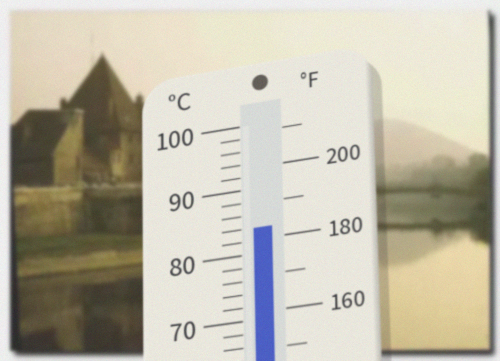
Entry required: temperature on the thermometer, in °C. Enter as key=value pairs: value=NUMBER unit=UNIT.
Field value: value=84 unit=°C
